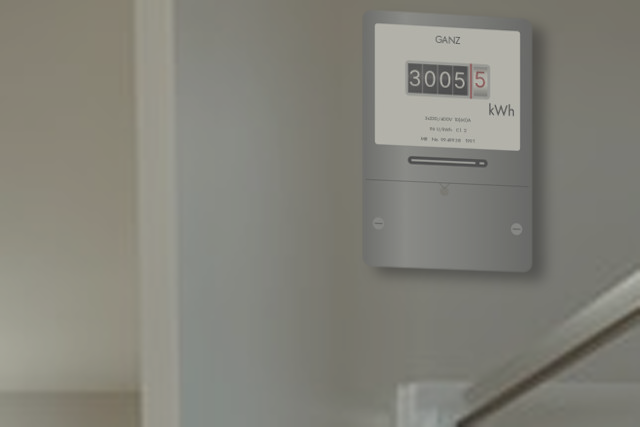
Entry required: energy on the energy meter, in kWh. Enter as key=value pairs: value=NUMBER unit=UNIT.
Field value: value=3005.5 unit=kWh
